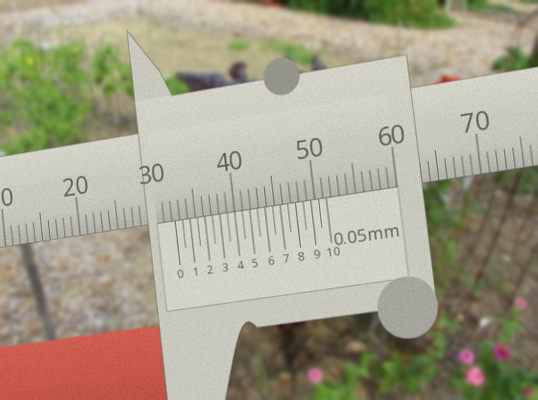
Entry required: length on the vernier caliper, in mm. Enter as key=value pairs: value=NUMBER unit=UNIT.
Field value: value=32.4 unit=mm
